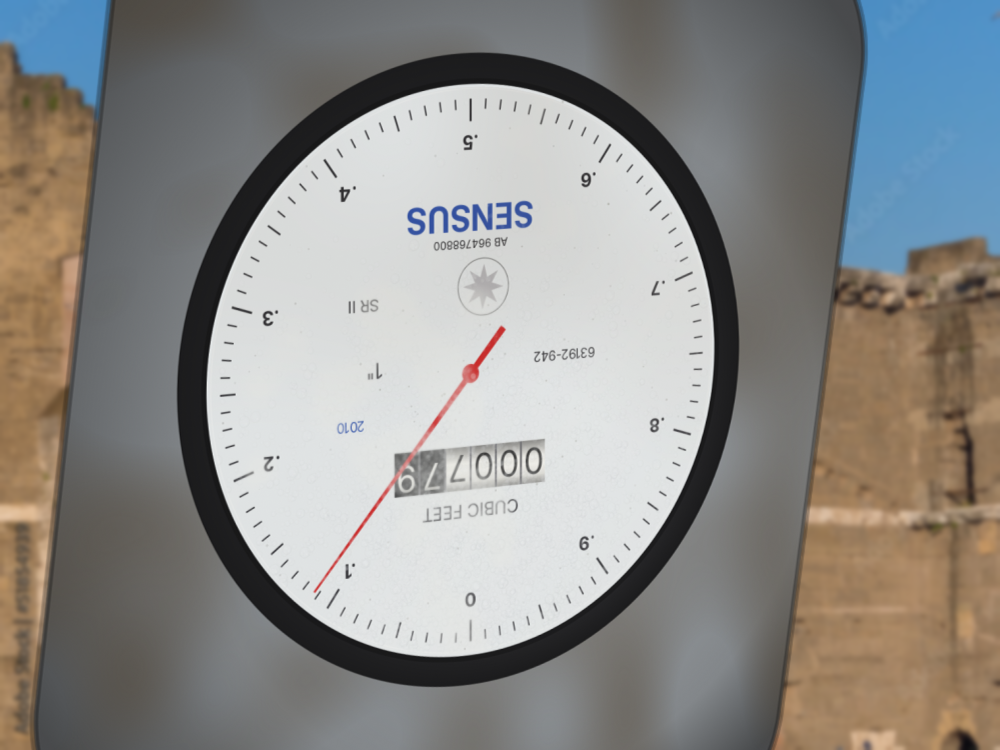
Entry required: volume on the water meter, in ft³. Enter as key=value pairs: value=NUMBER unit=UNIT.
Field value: value=779.11 unit=ft³
